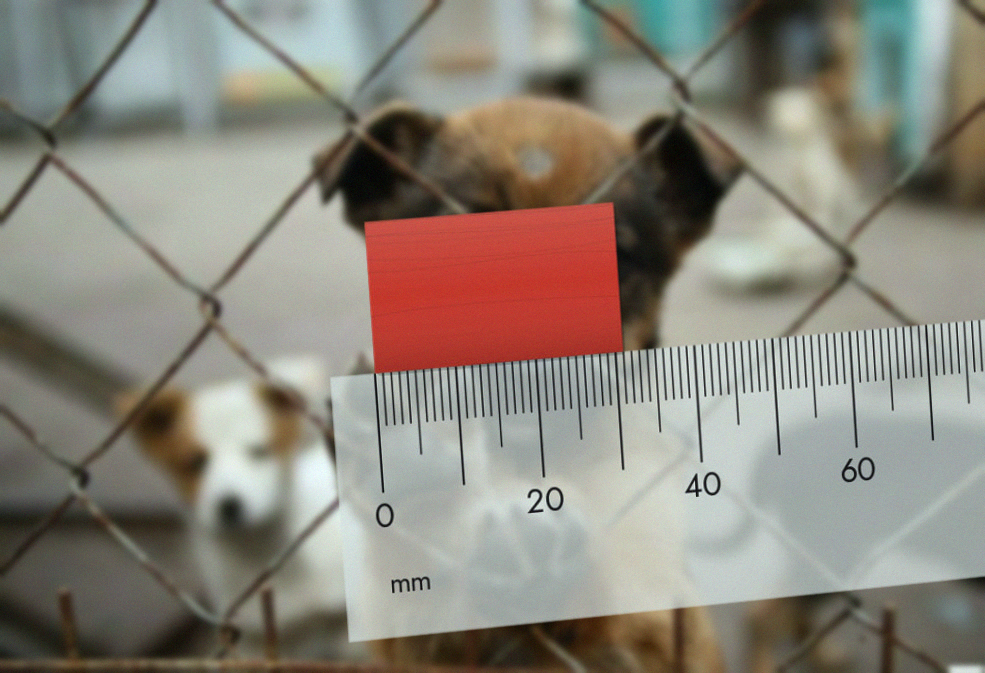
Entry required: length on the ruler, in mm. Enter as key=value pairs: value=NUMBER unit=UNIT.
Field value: value=31 unit=mm
